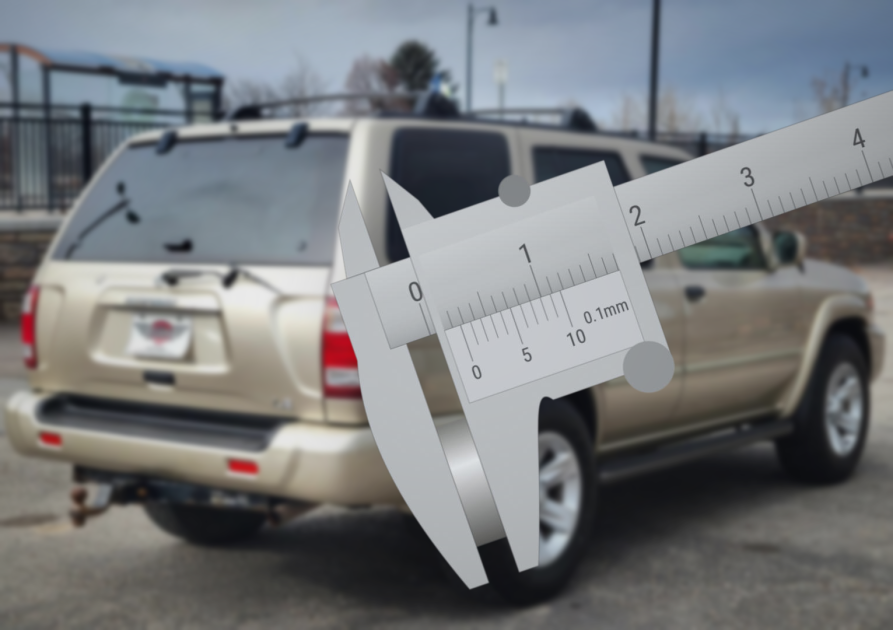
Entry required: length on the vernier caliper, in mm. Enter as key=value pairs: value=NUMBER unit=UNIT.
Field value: value=2.7 unit=mm
